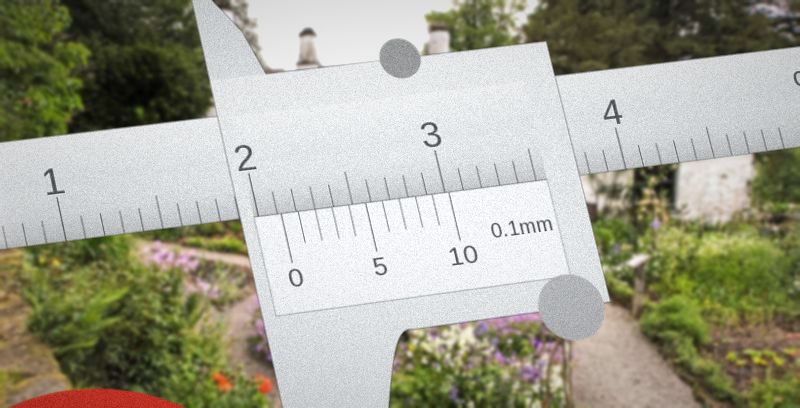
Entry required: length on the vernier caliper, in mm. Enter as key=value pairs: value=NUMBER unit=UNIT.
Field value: value=21.2 unit=mm
